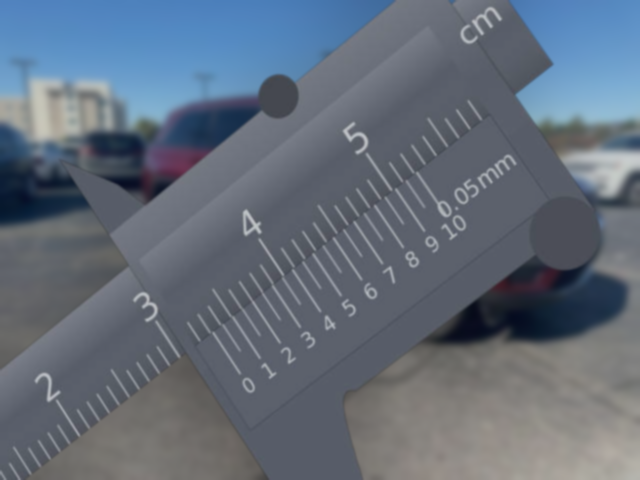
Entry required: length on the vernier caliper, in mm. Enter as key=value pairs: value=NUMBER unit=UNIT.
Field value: value=33.2 unit=mm
